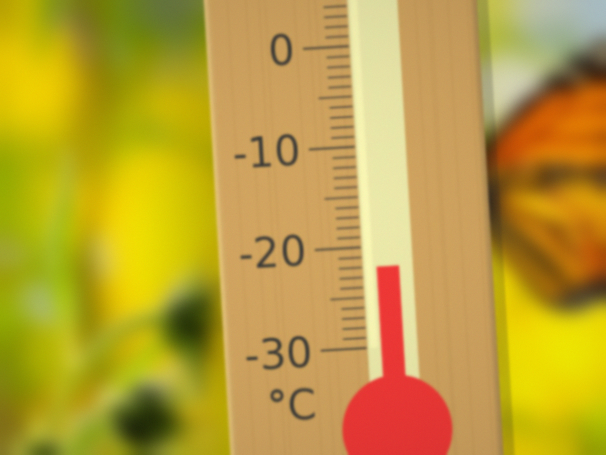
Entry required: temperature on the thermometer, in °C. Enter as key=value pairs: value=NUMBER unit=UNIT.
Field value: value=-22 unit=°C
